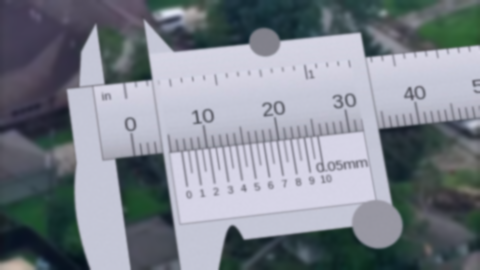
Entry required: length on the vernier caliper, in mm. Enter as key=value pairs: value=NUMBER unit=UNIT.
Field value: value=6.5 unit=mm
